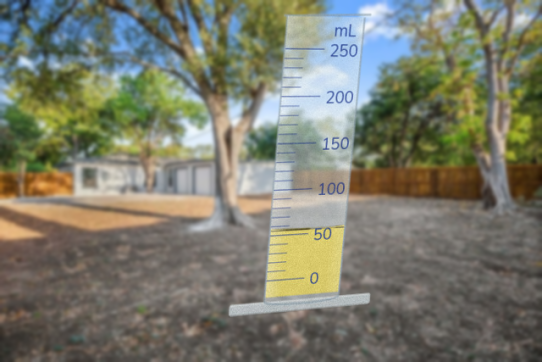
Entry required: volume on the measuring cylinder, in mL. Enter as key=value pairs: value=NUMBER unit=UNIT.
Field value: value=55 unit=mL
